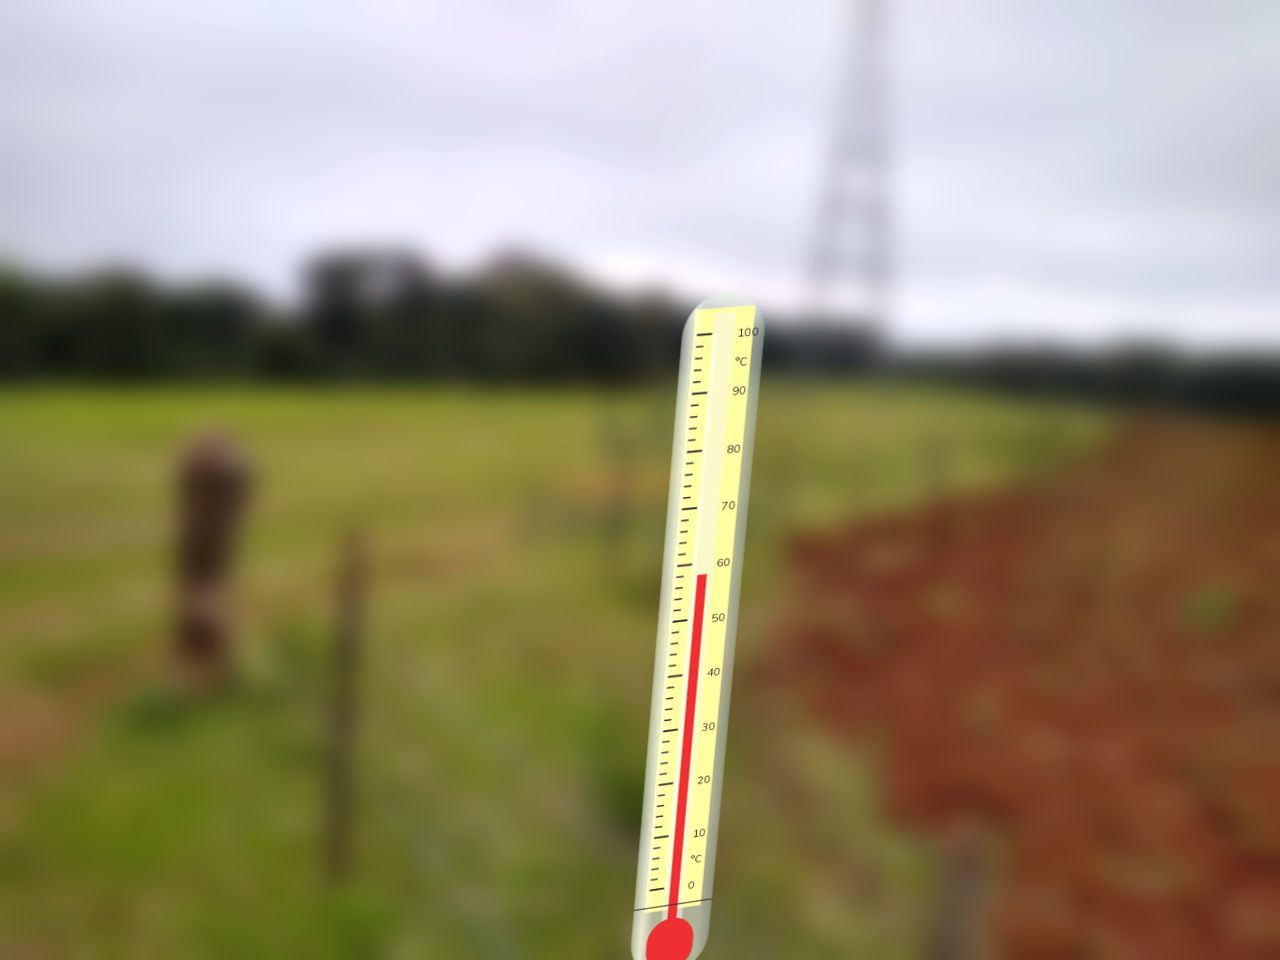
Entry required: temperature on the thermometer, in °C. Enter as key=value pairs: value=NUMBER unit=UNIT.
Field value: value=58 unit=°C
